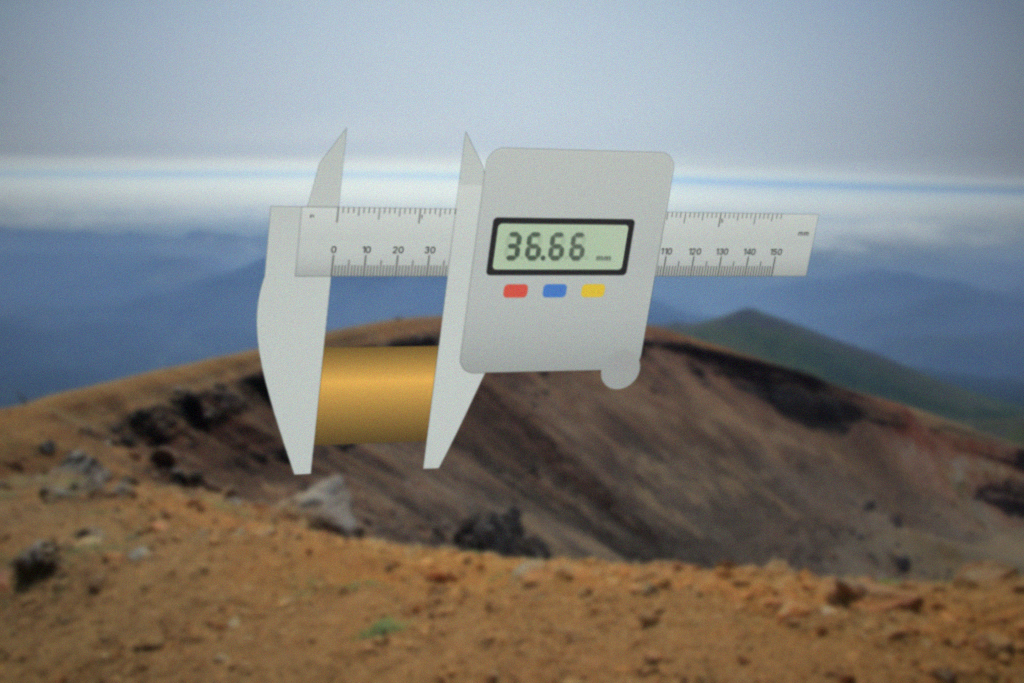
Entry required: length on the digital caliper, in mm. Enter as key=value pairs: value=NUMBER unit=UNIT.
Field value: value=36.66 unit=mm
